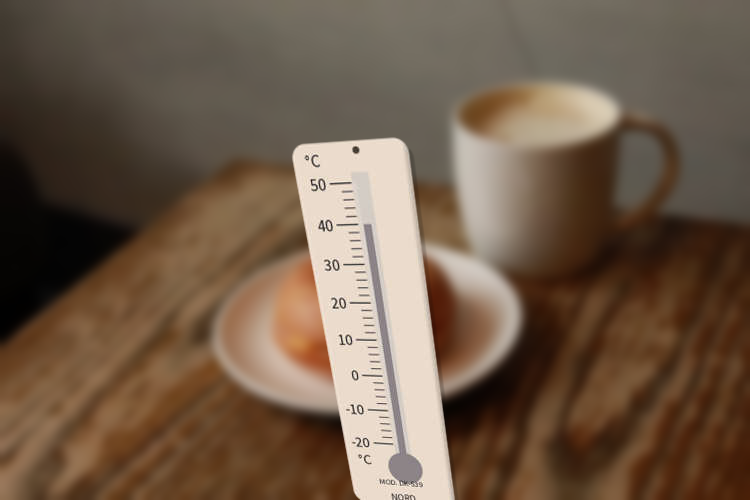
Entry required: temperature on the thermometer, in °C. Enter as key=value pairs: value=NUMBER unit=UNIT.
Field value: value=40 unit=°C
